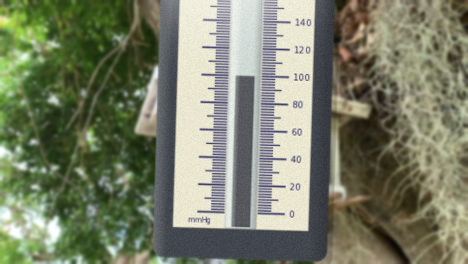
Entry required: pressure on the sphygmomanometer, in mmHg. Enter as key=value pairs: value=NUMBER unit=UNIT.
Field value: value=100 unit=mmHg
